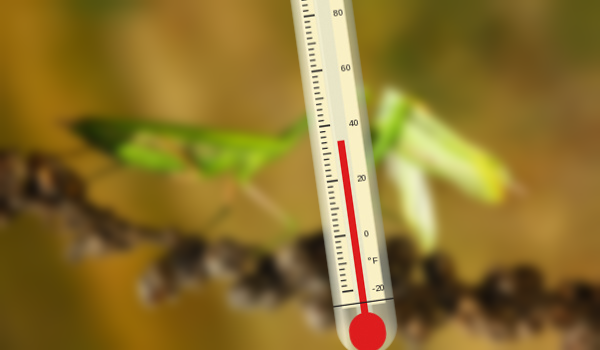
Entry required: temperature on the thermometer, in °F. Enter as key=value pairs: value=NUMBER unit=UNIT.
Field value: value=34 unit=°F
